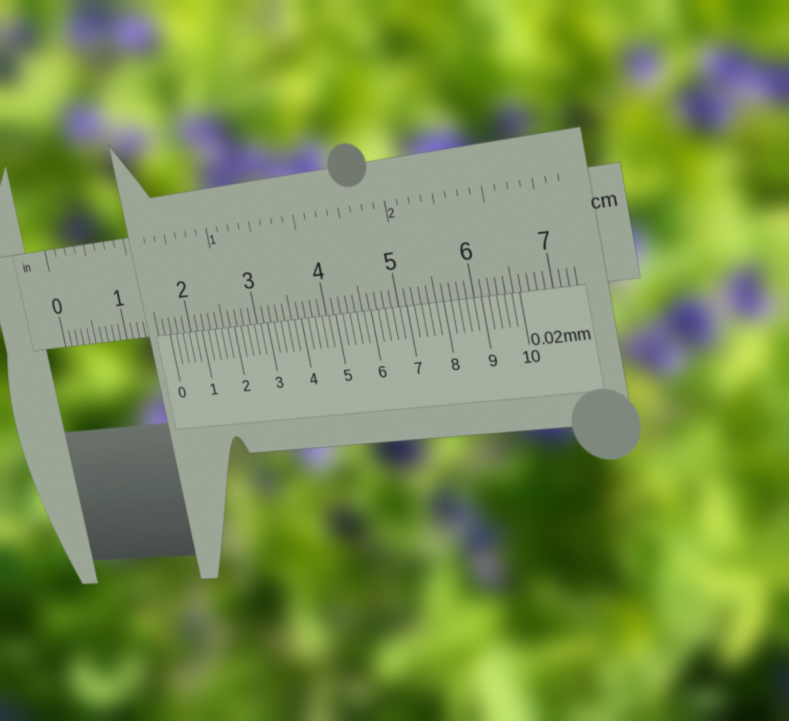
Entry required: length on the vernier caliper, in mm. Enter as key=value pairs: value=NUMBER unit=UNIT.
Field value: value=16.8 unit=mm
